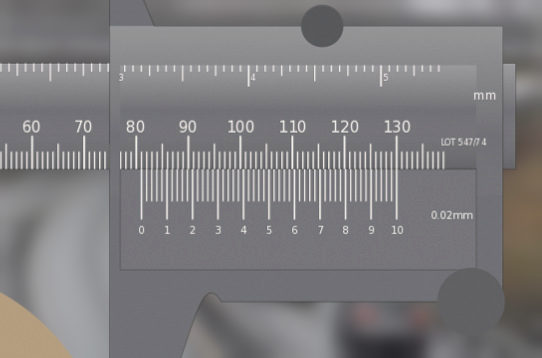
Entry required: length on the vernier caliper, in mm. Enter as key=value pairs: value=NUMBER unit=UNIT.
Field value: value=81.0 unit=mm
